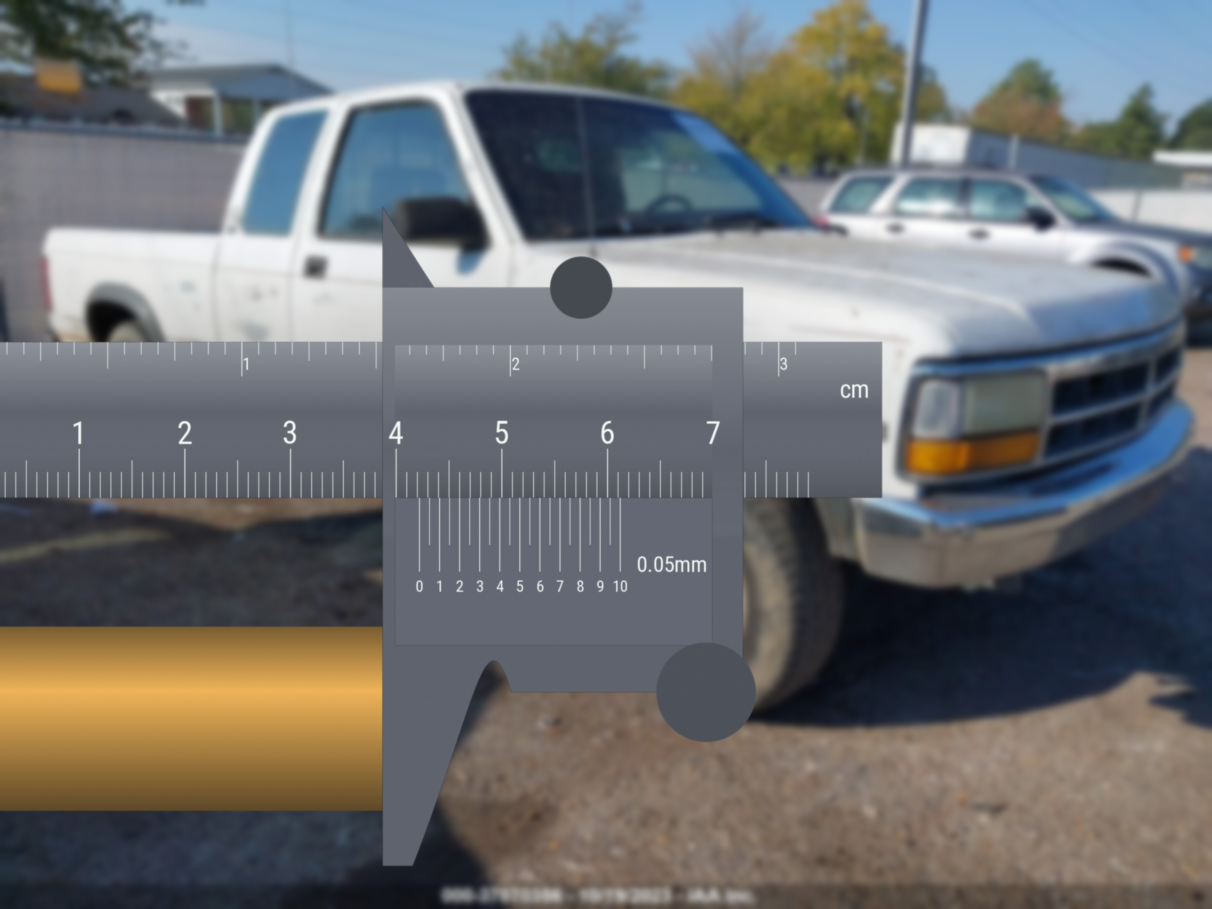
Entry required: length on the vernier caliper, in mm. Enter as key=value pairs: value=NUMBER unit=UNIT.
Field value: value=42.2 unit=mm
